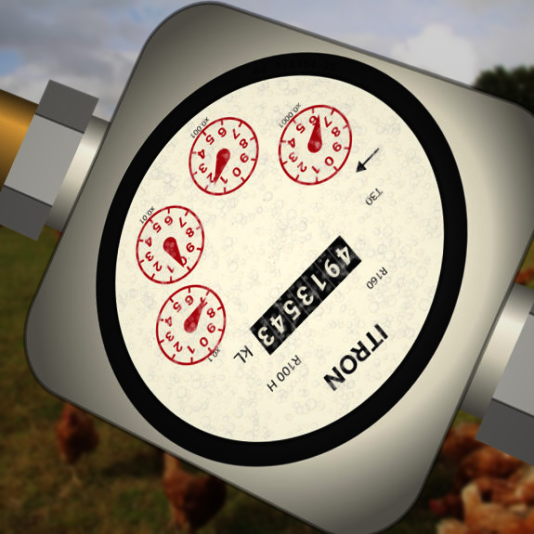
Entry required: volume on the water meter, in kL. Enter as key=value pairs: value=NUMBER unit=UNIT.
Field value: value=4913543.7016 unit=kL
